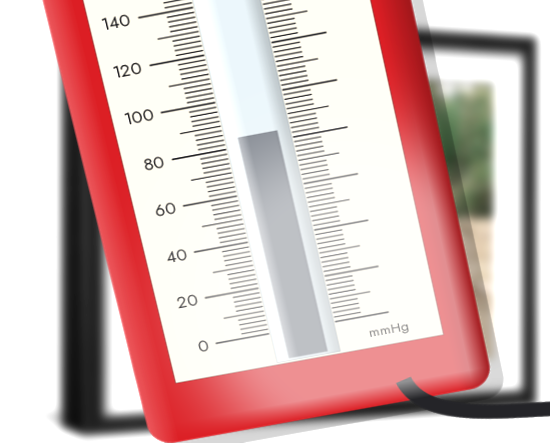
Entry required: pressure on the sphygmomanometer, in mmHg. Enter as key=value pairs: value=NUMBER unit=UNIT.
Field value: value=84 unit=mmHg
